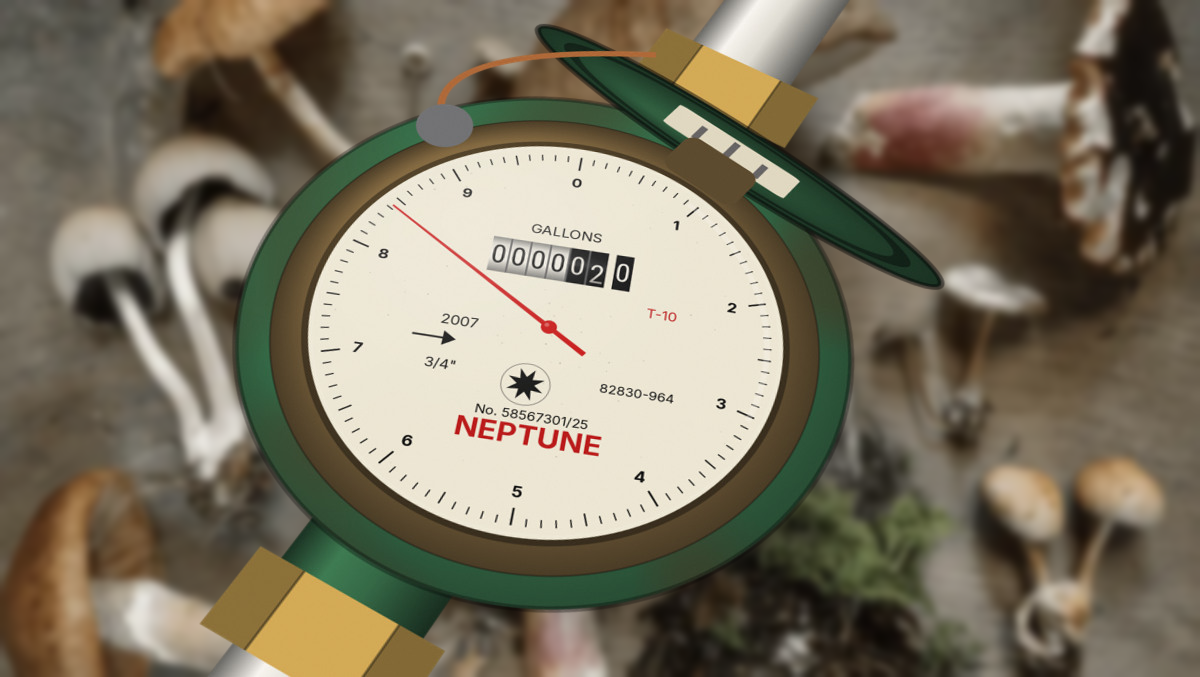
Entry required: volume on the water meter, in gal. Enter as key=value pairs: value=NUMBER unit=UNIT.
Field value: value=18.4 unit=gal
